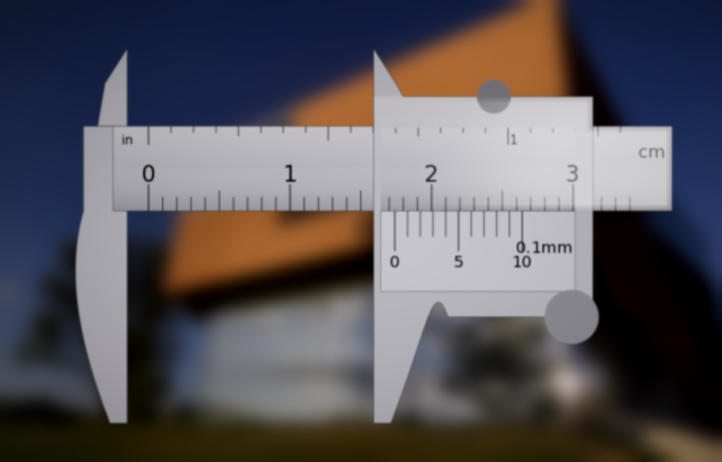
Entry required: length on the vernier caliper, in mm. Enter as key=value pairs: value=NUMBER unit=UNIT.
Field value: value=17.4 unit=mm
